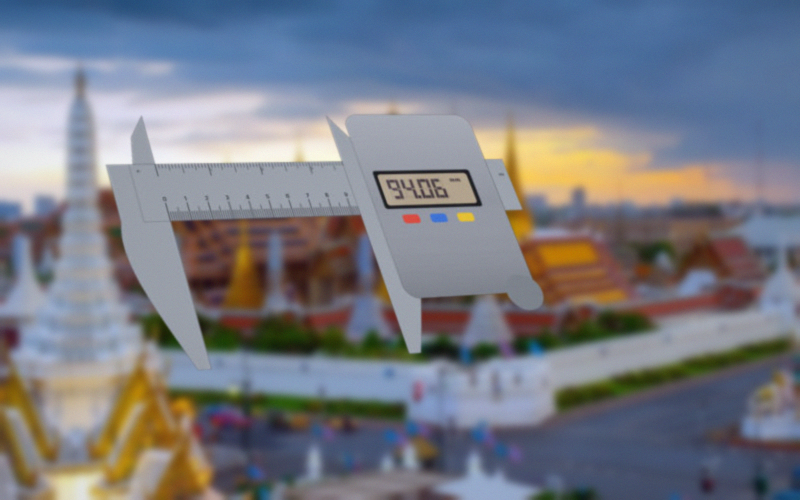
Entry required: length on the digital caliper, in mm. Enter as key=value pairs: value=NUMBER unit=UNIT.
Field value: value=94.06 unit=mm
